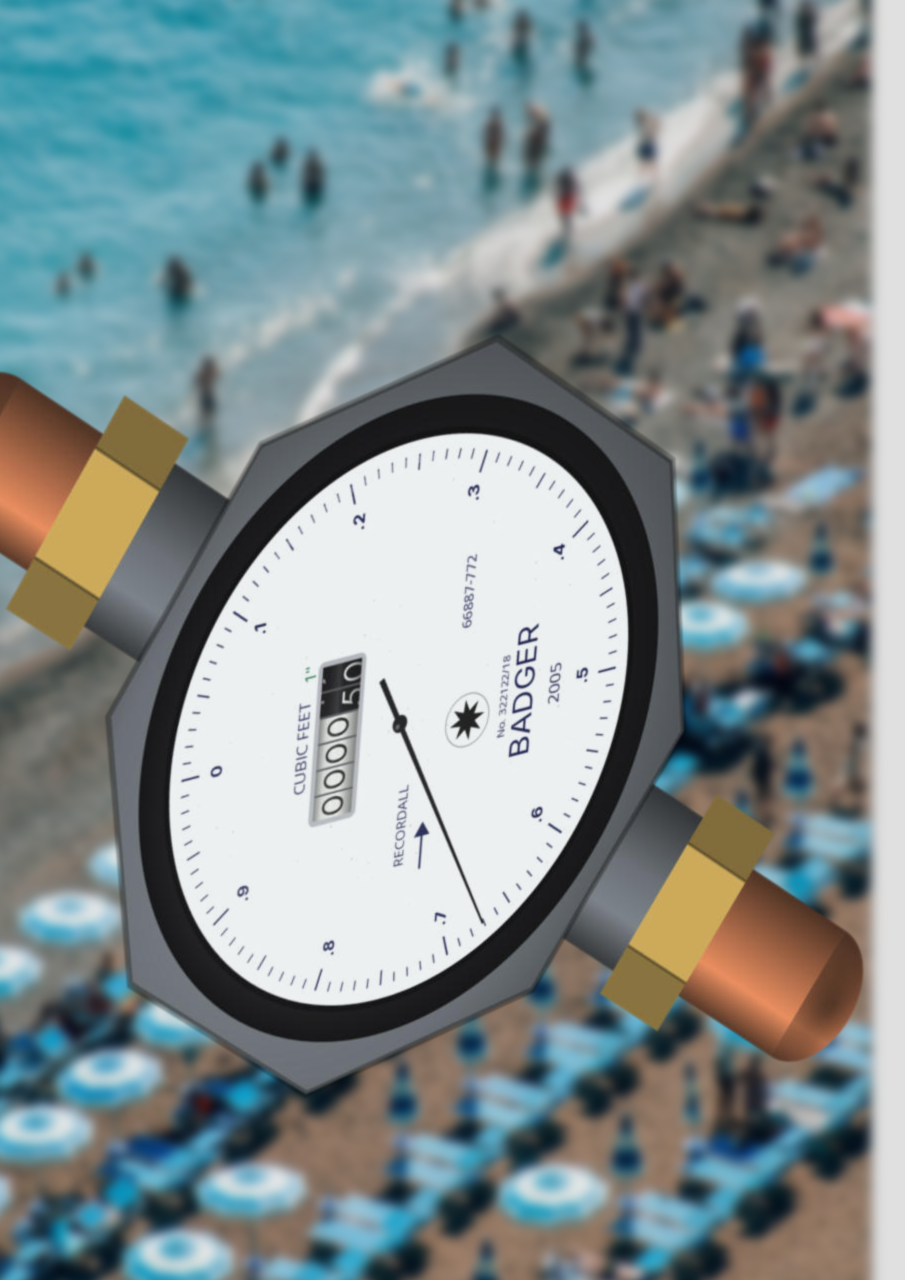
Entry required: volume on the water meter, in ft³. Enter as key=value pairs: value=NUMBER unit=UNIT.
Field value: value=49.67 unit=ft³
